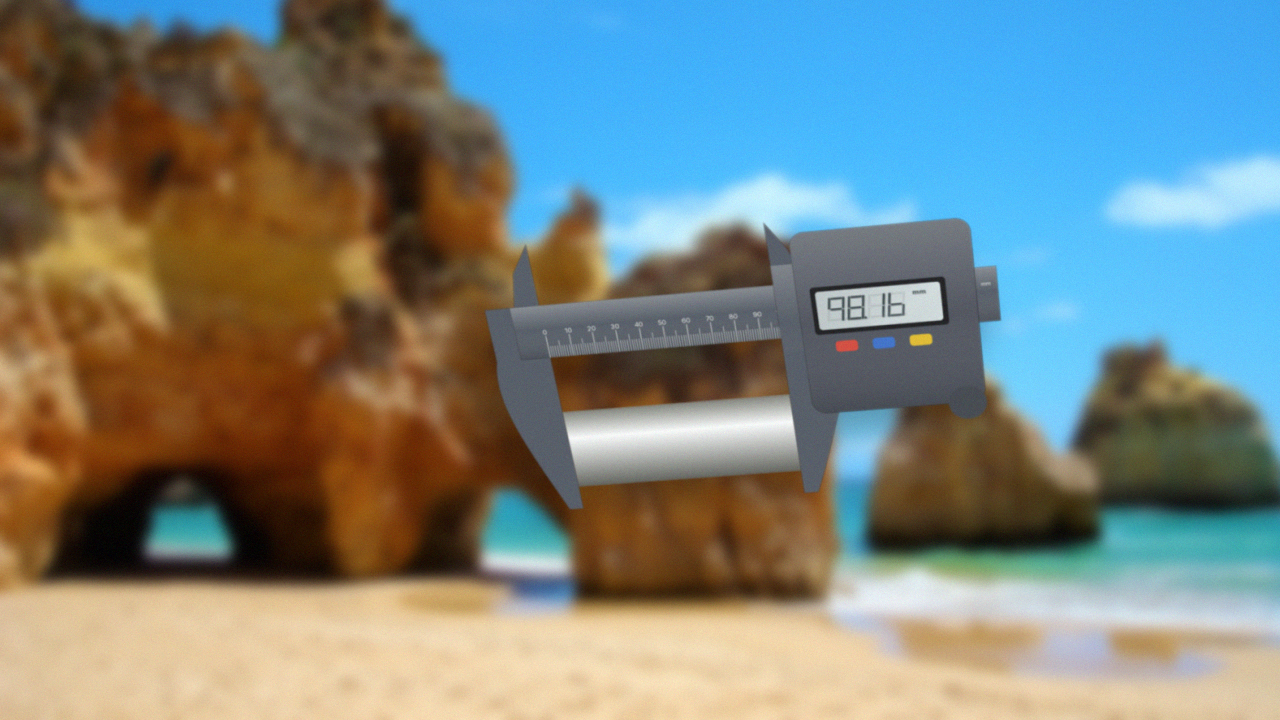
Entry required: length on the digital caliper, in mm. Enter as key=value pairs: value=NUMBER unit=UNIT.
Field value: value=98.16 unit=mm
